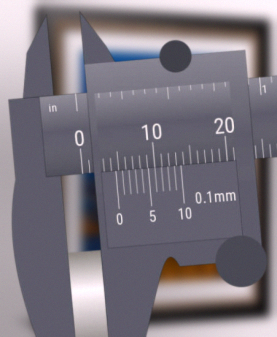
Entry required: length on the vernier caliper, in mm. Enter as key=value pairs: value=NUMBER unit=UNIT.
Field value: value=4.6 unit=mm
